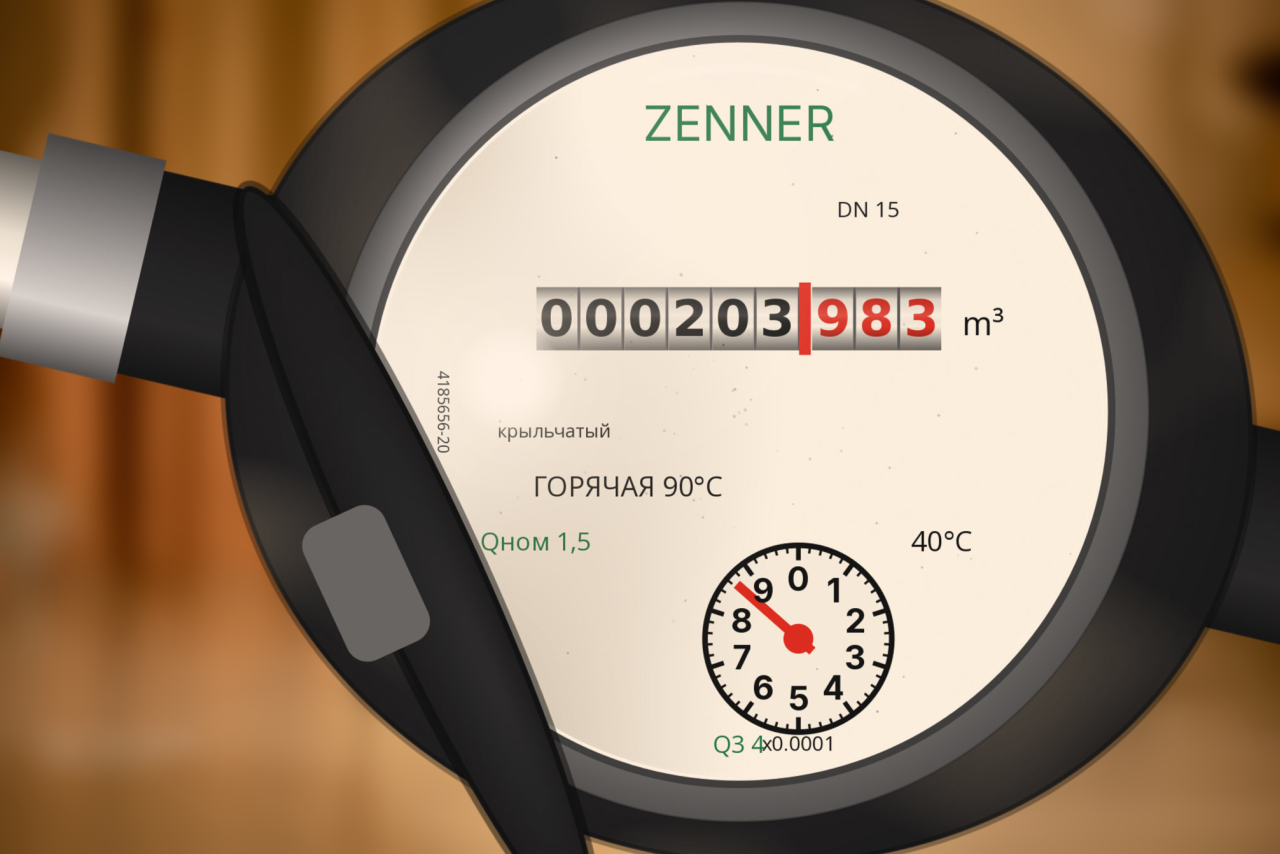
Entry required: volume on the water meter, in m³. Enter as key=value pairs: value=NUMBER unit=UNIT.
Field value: value=203.9838 unit=m³
